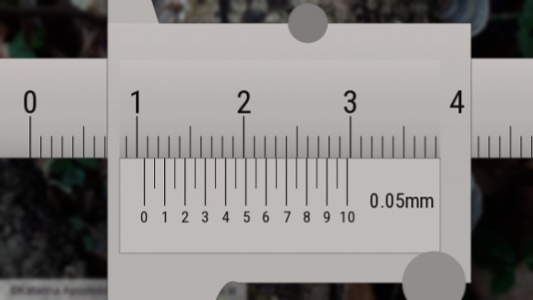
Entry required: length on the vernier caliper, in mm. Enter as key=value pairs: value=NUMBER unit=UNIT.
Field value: value=10.7 unit=mm
